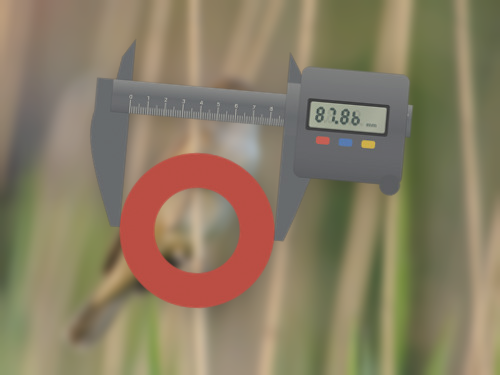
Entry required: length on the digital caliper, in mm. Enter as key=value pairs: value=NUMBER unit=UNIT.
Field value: value=87.86 unit=mm
